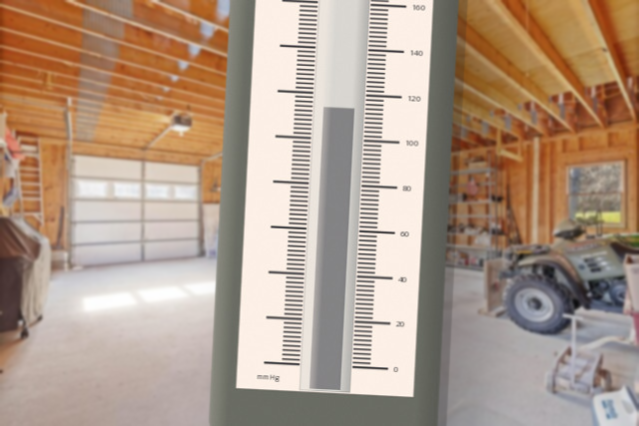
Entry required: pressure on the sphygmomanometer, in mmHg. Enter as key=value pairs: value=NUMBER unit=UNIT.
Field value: value=114 unit=mmHg
